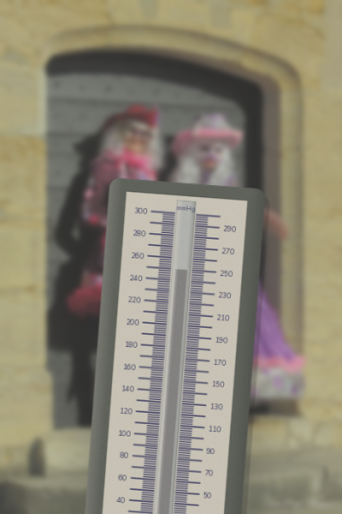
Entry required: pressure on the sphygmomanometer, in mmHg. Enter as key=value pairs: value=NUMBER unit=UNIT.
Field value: value=250 unit=mmHg
